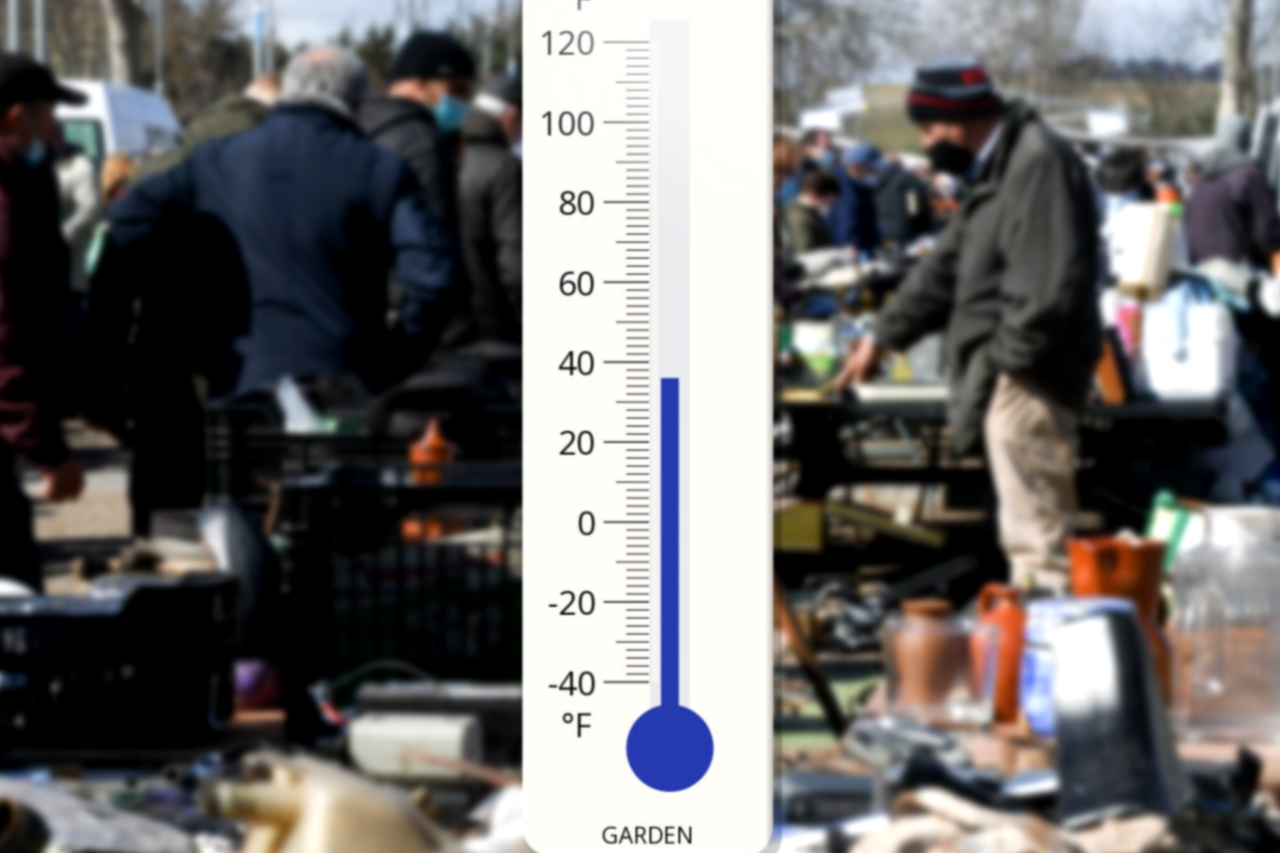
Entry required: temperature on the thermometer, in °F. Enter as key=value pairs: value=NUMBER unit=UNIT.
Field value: value=36 unit=°F
